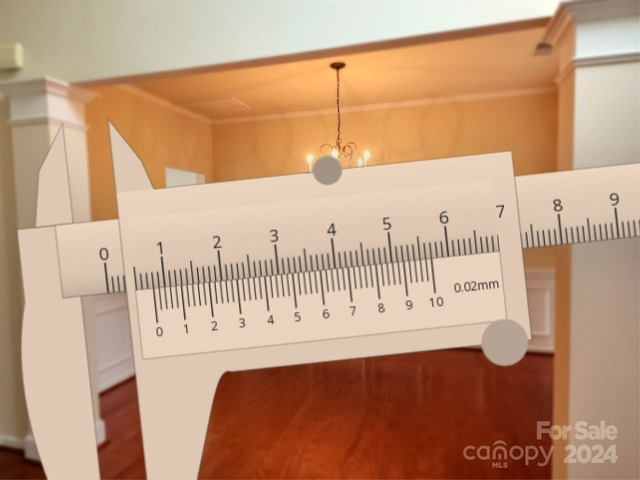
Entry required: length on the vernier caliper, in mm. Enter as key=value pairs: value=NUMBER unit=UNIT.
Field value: value=8.0 unit=mm
